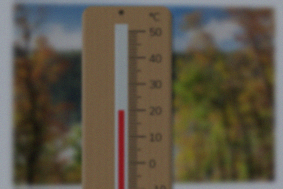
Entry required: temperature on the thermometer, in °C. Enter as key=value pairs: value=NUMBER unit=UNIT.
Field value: value=20 unit=°C
